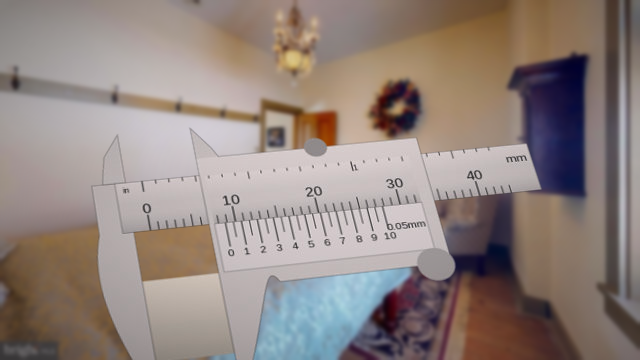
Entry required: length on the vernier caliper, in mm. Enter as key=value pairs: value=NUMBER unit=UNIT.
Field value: value=8.8 unit=mm
